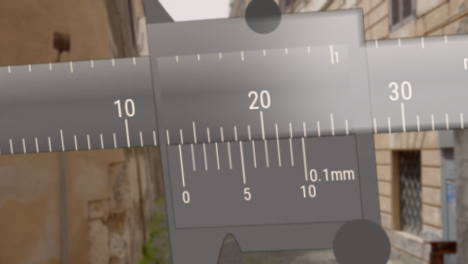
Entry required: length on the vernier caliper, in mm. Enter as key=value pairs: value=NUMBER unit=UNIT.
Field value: value=13.8 unit=mm
